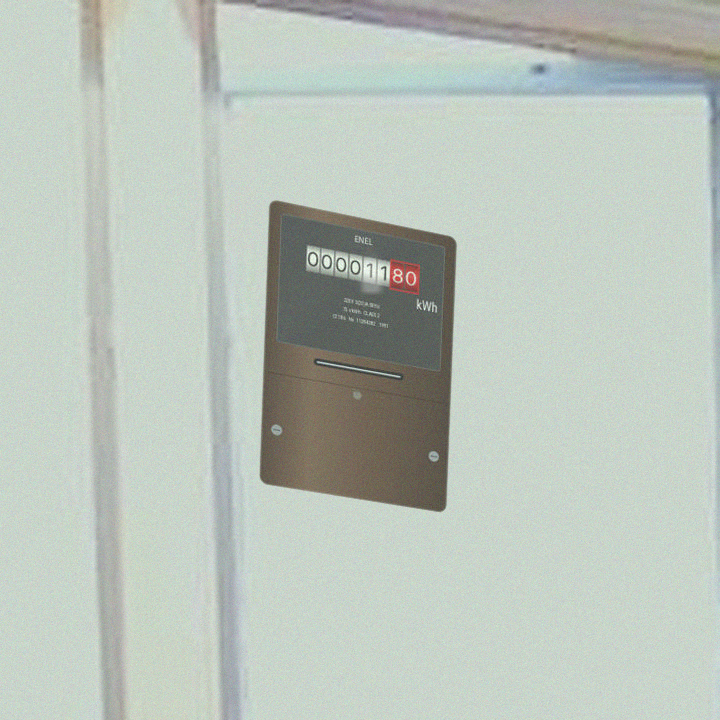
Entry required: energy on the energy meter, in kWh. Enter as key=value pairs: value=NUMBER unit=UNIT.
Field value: value=11.80 unit=kWh
